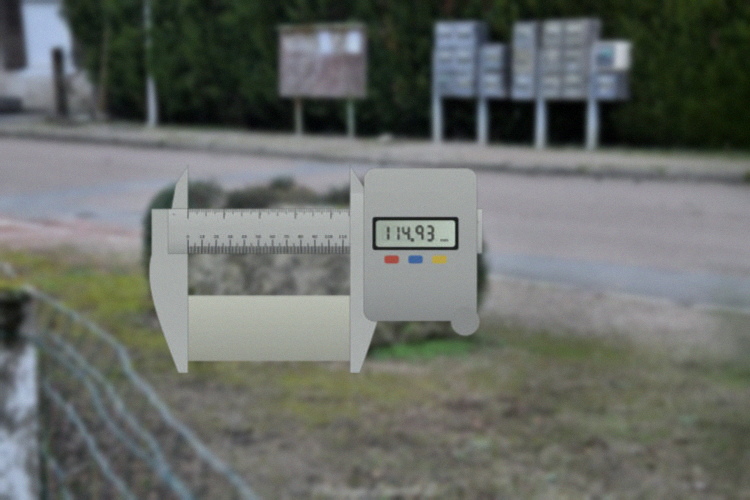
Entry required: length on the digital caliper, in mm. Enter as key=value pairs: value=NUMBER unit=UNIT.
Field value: value=114.93 unit=mm
